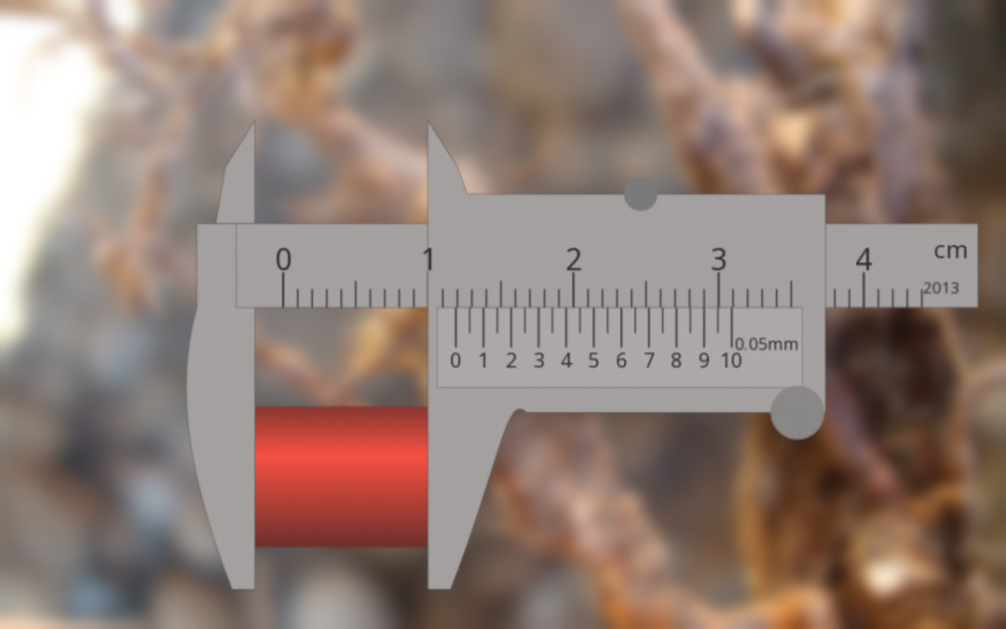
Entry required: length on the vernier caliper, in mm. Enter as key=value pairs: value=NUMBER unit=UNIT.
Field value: value=11.9 unit=mm
